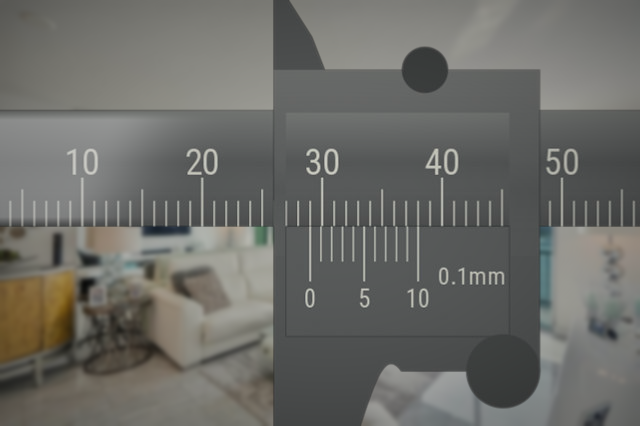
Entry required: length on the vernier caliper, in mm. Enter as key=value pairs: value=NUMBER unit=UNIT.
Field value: value=29.0 unit=mm
